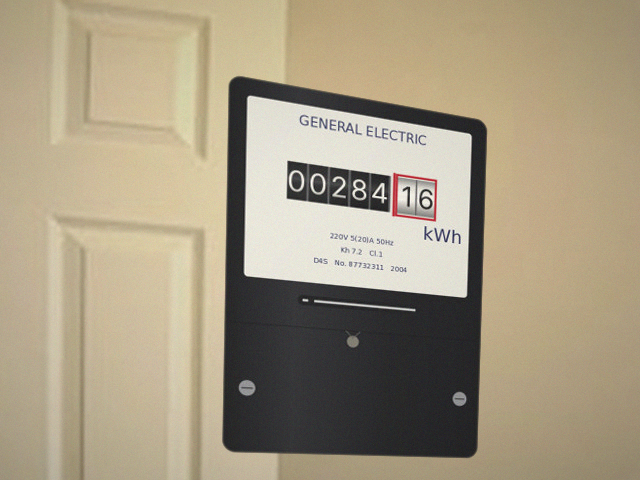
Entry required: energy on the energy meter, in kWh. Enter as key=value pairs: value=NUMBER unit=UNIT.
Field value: value=284.16 unit=kWh
